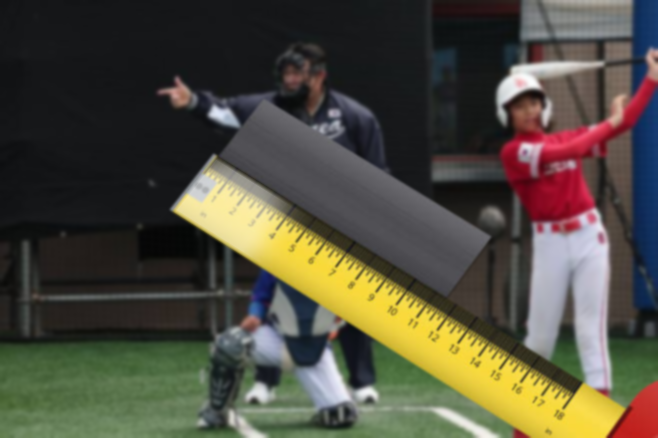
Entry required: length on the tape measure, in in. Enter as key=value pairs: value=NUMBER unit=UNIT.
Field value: value=11.5 unit=in
